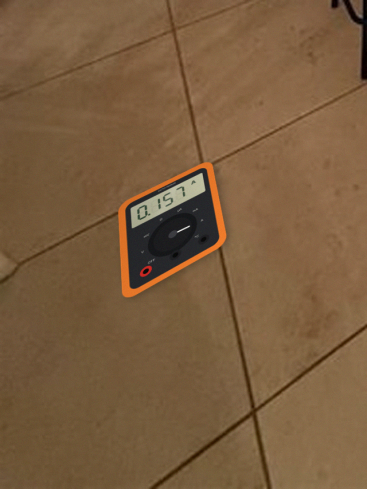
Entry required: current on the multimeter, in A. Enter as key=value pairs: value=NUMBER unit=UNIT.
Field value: value=0.157 unit=A
